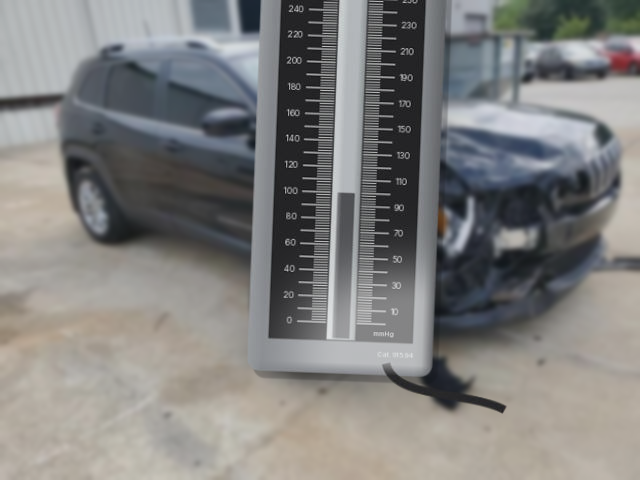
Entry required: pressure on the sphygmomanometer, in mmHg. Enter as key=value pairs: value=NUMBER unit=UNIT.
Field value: value=100 unit=mmHg
